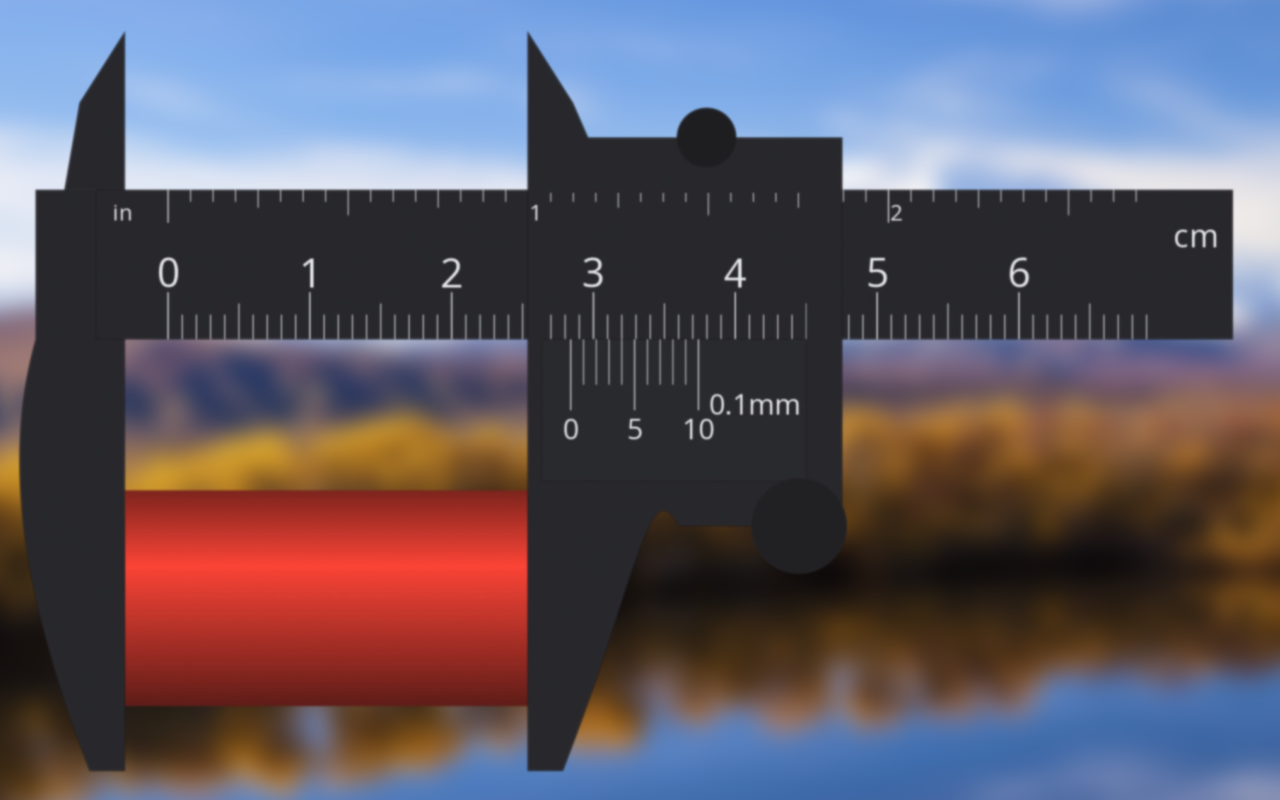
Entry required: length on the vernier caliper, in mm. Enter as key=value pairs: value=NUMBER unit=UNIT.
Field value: value=28.4 unit=mm
